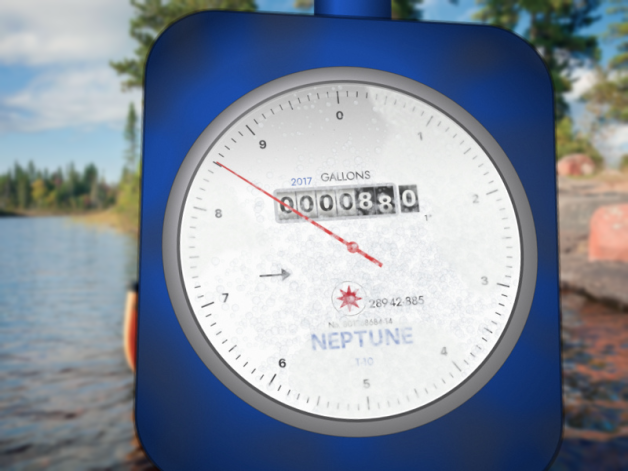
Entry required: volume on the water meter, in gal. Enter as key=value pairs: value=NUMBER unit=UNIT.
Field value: value=878.5 unit=gal
